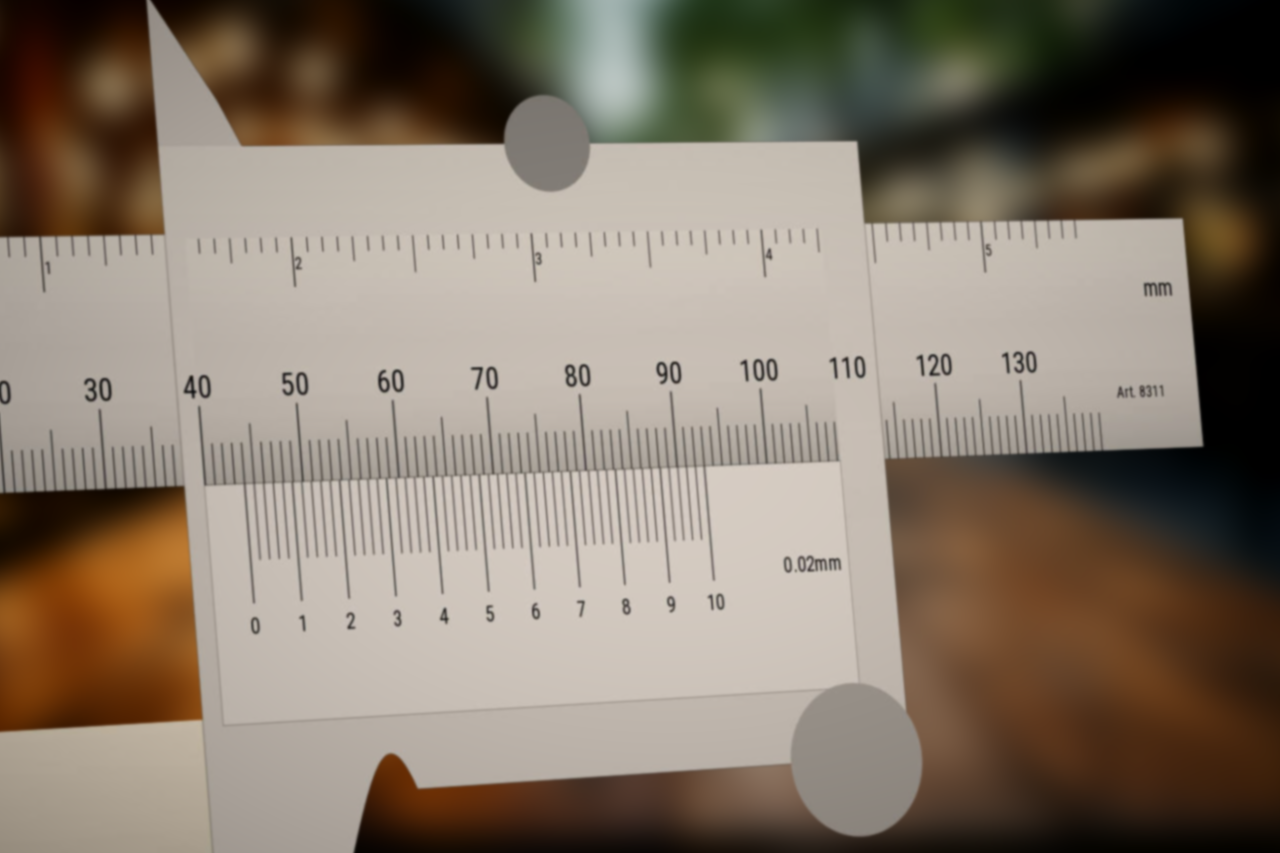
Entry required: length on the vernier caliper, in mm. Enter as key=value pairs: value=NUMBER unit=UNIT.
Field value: value=44.0 unit=mm
